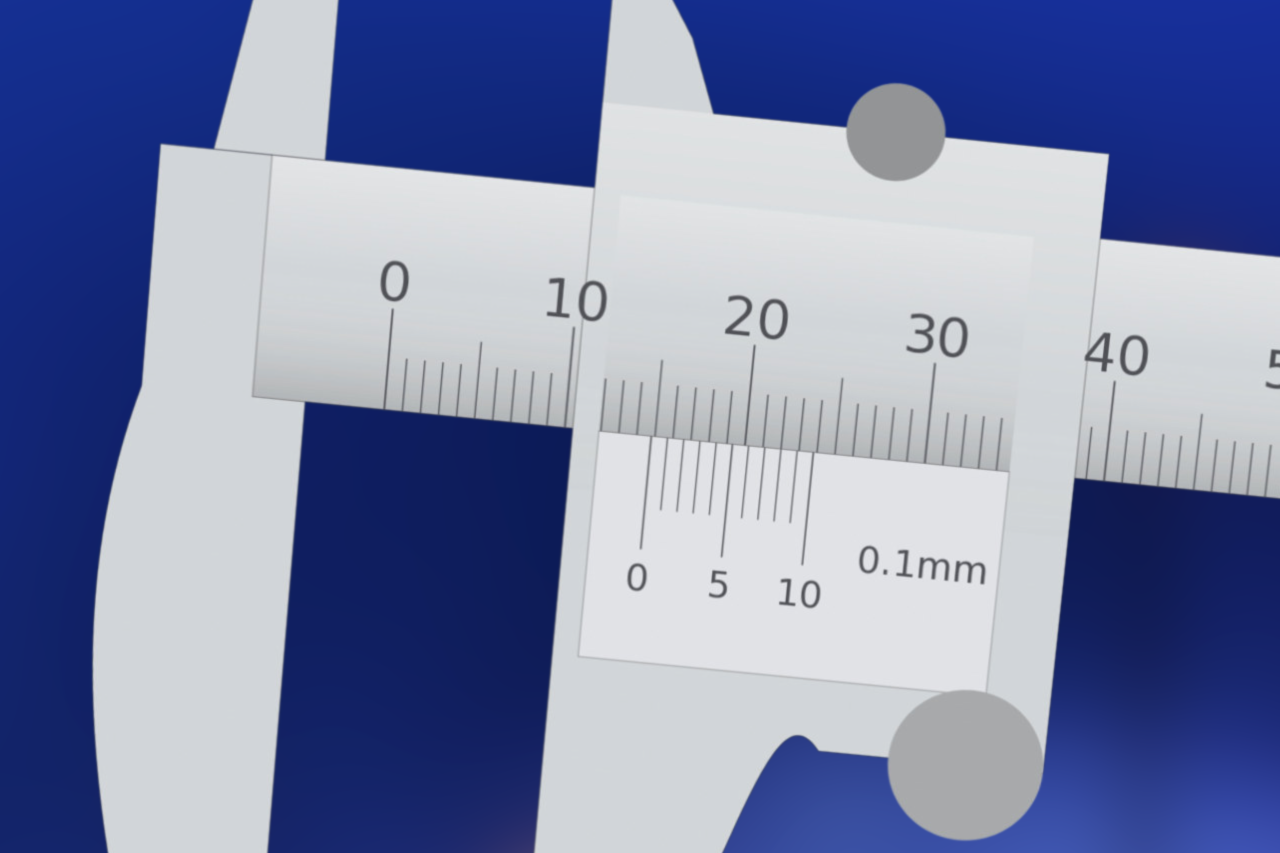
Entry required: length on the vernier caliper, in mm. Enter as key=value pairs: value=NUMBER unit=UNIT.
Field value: value=14.8 unit=mm
